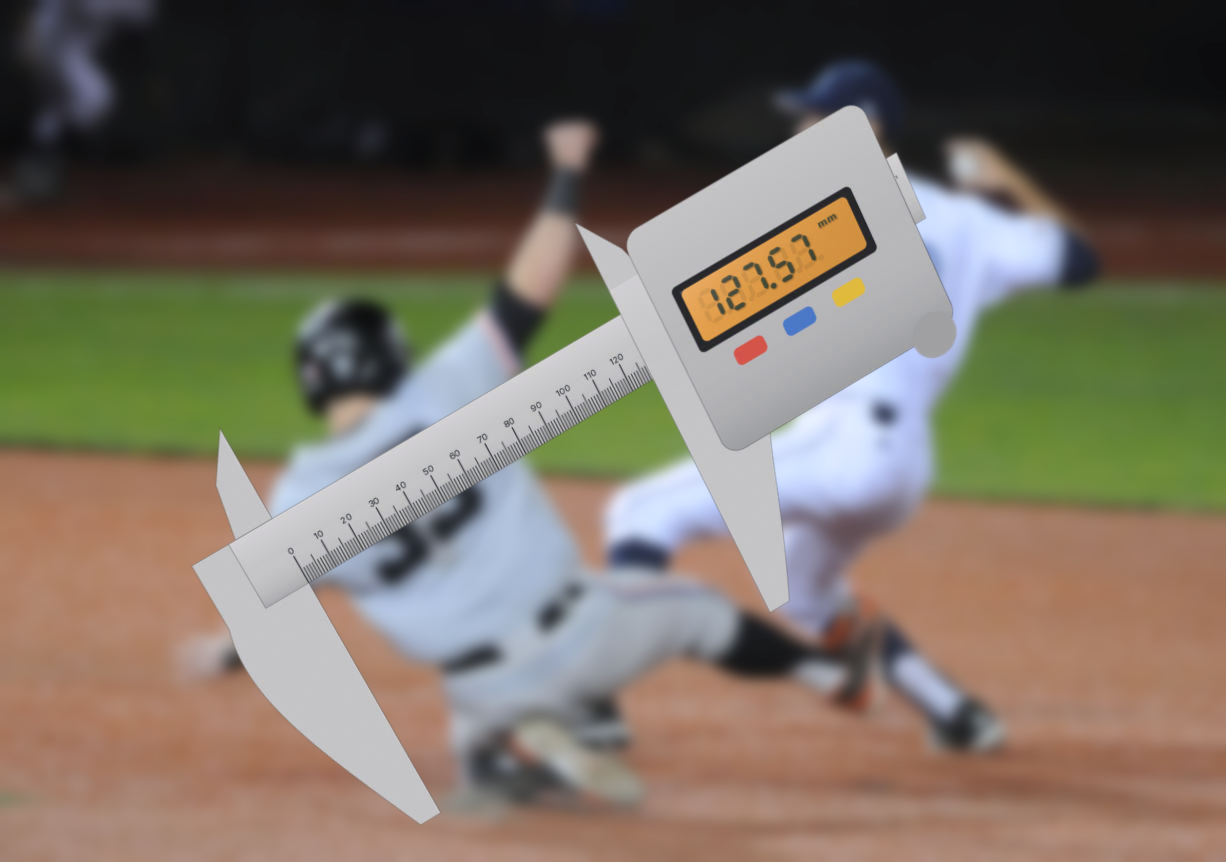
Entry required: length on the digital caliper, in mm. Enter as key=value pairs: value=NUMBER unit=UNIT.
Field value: value=127.57 unit=mm
